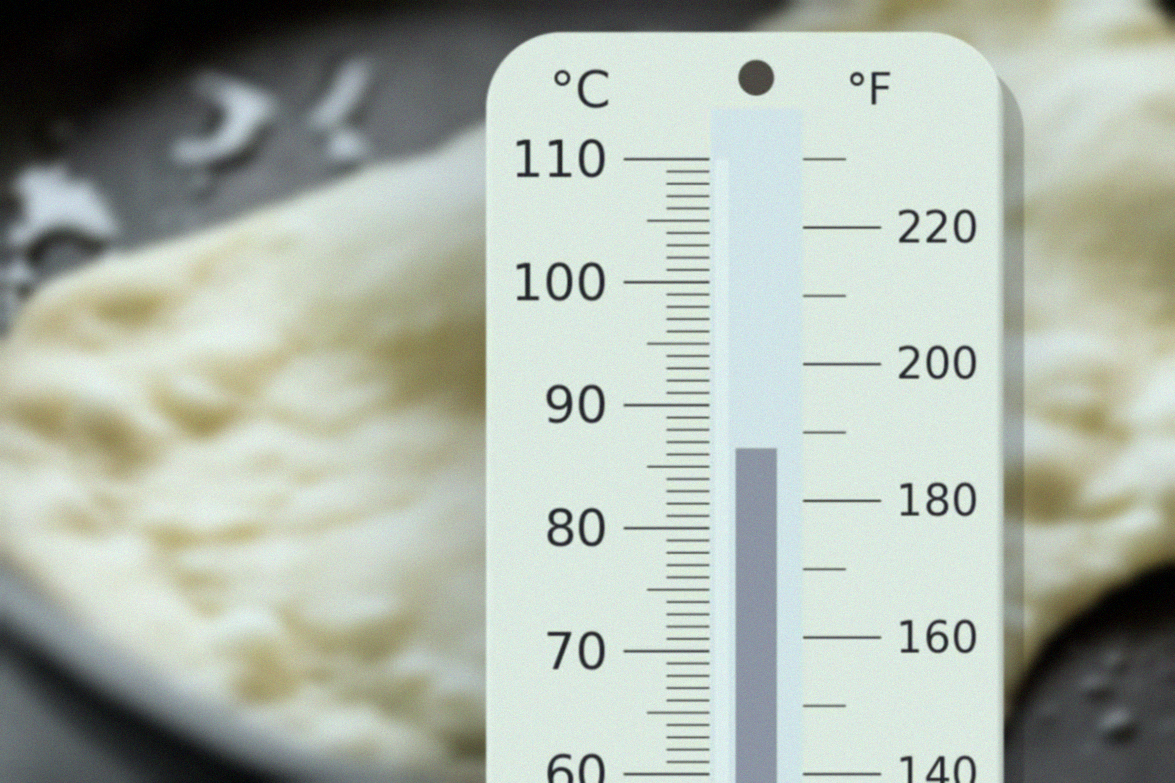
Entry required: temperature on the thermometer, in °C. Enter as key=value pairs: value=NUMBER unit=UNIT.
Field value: value=86.5 unit=°C
